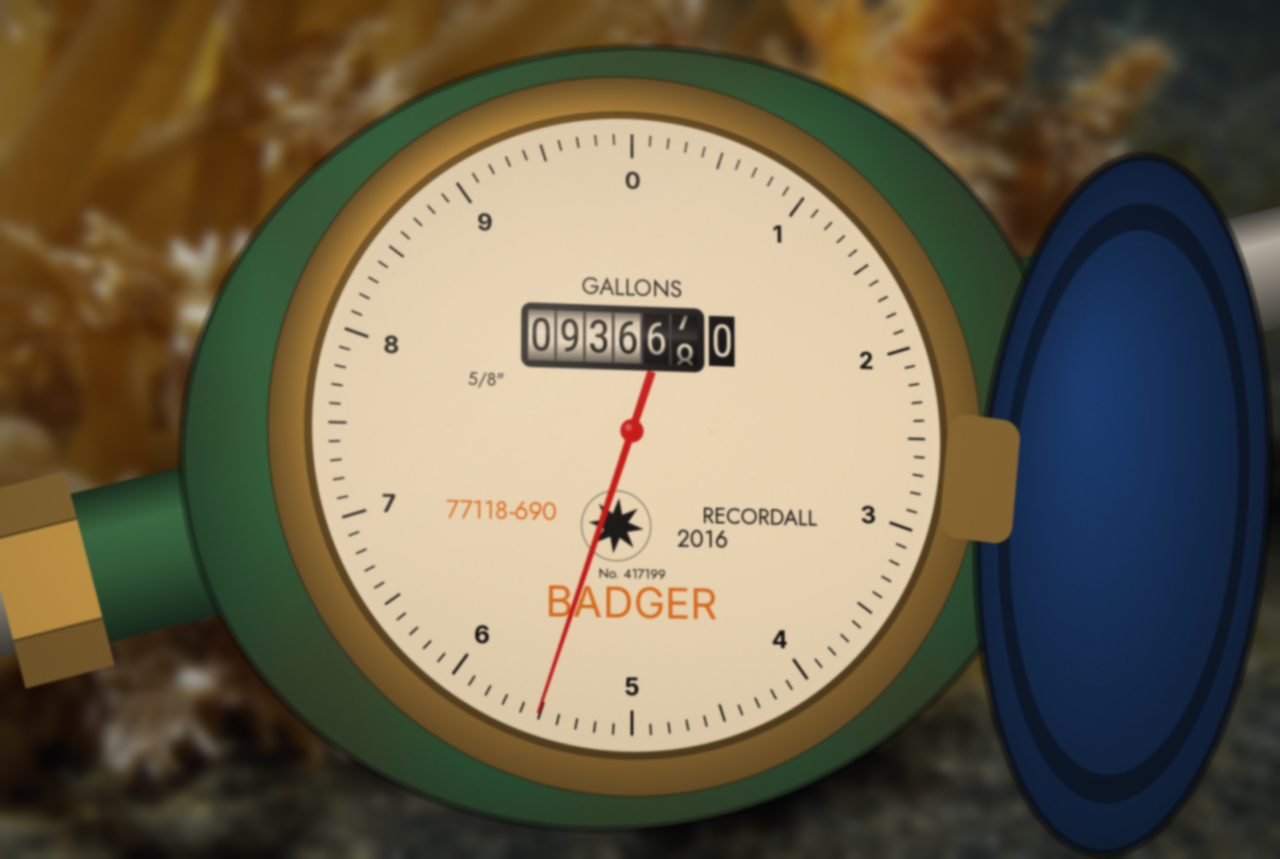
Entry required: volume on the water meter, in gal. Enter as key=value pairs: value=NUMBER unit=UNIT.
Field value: value=936675.5 unit=gal
